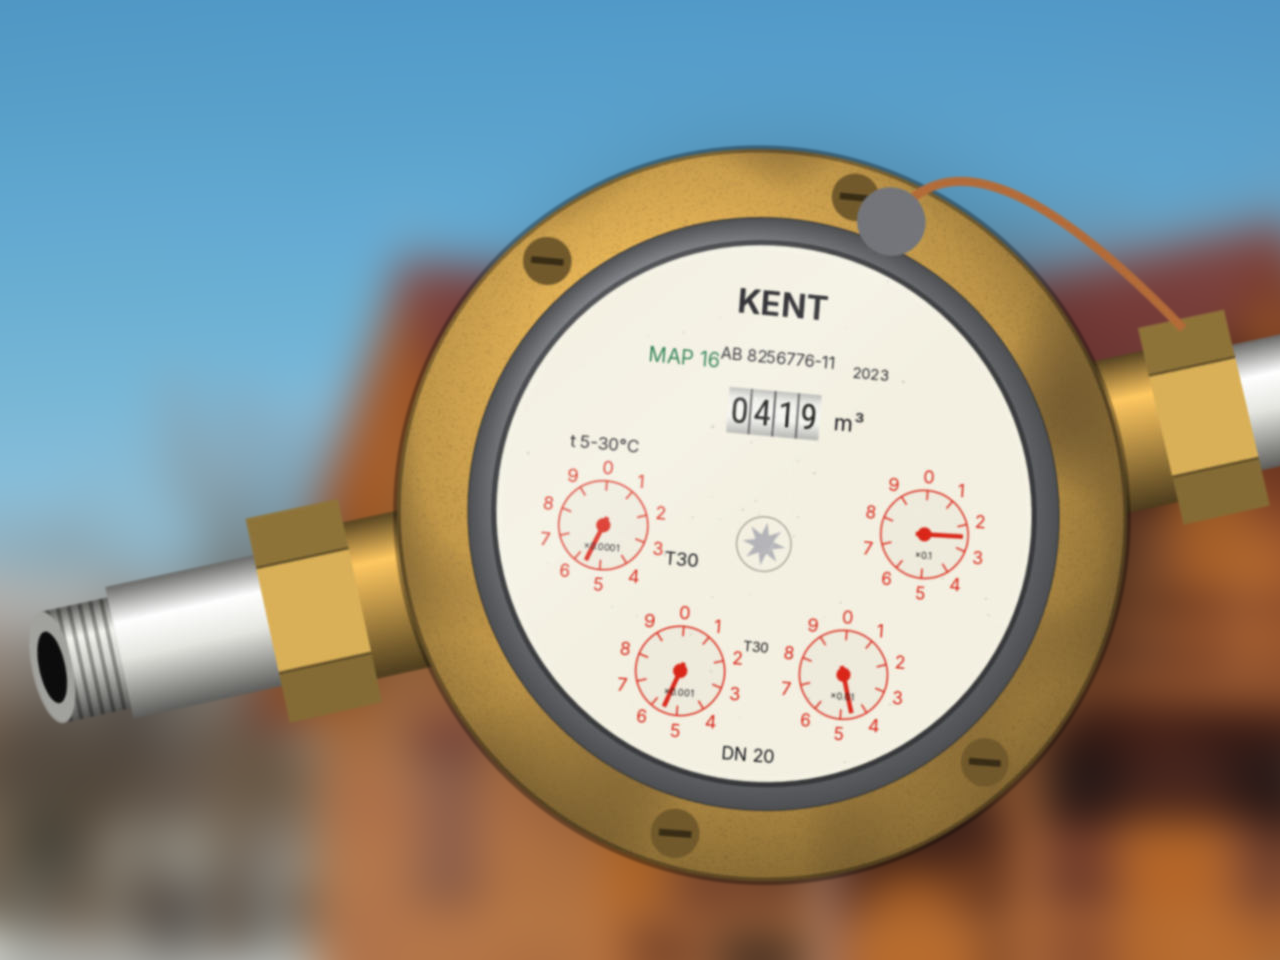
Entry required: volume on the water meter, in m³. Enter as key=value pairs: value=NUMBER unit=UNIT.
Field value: value=419.2455 unit=m³
